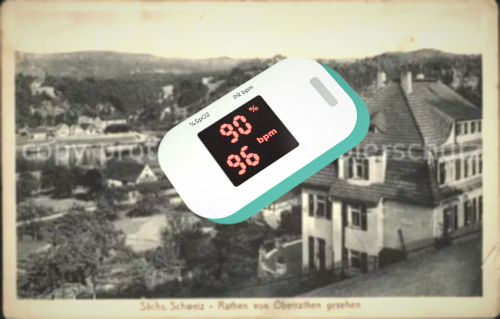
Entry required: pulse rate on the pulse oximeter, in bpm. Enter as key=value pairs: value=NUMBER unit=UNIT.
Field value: value=96 unit=bpm
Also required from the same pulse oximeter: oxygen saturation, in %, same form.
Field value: value=90 unit=%
